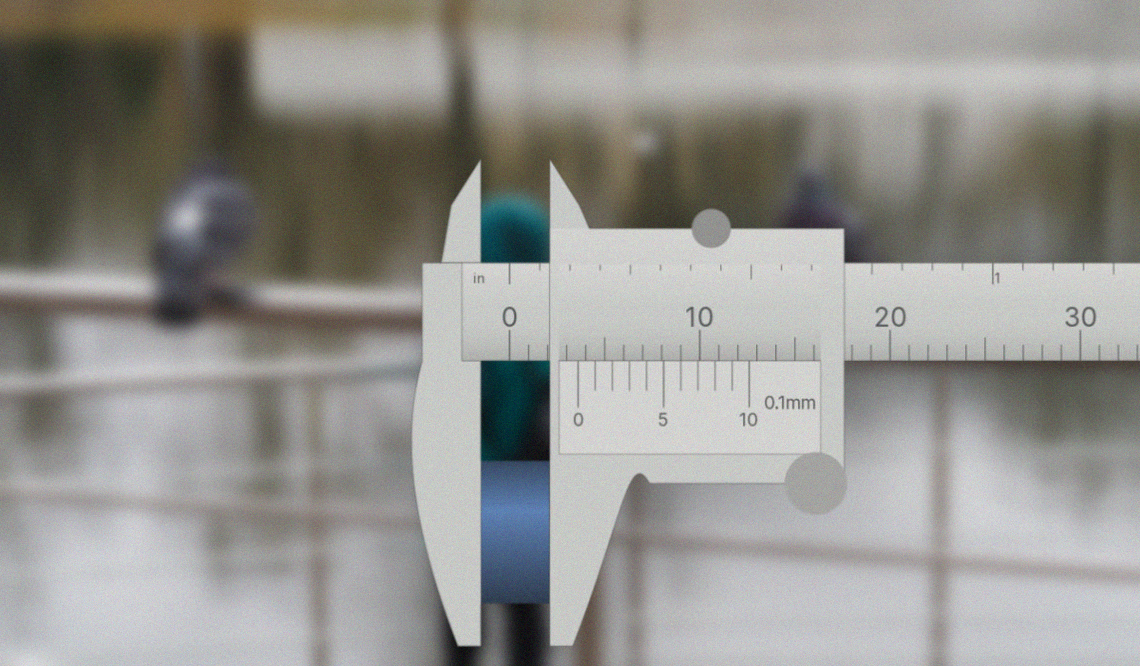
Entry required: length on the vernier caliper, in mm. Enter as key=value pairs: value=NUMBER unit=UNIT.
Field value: value=3.6 unit=mm
